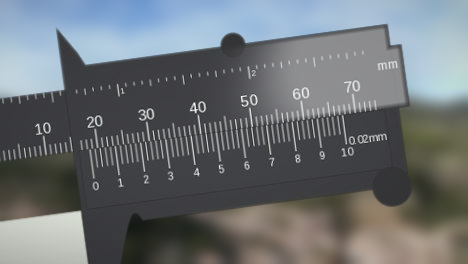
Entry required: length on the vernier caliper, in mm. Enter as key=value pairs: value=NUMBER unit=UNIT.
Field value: value=18.5 unit=mm
